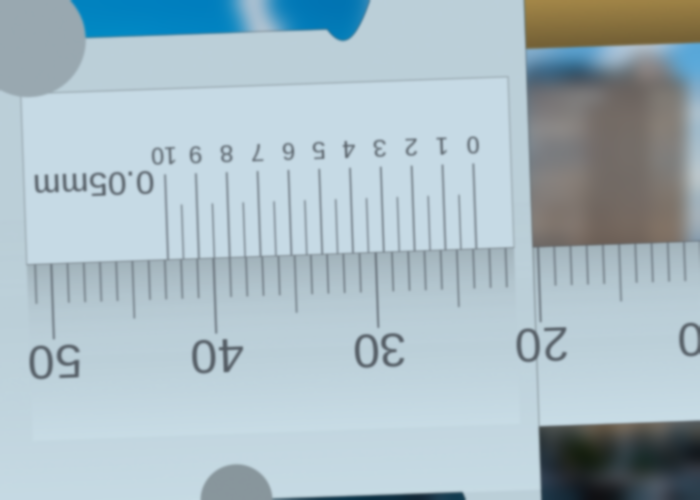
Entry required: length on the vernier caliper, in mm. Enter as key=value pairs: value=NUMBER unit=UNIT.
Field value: value=23.8 unit=mm
